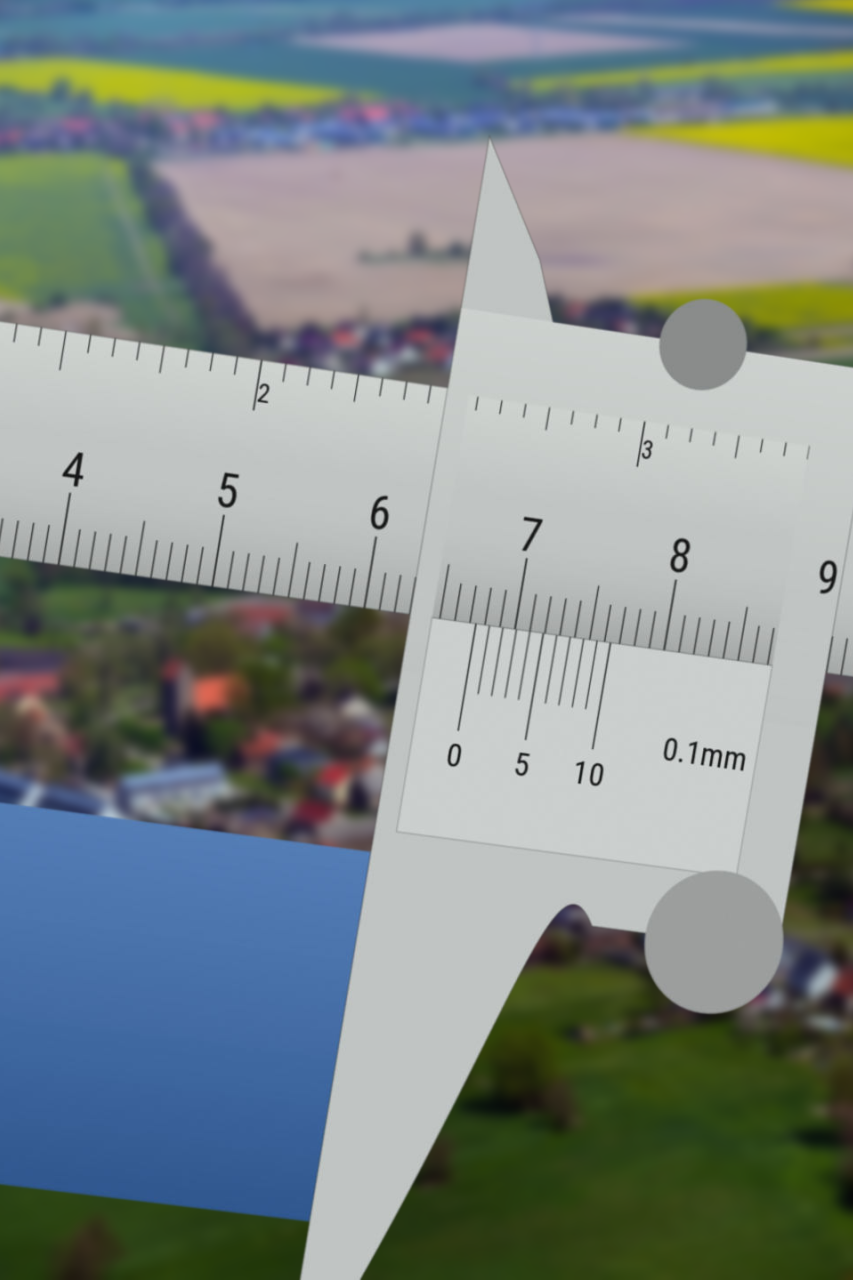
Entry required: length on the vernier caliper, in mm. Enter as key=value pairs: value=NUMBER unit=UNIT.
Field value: value=67.4 unit=mm
